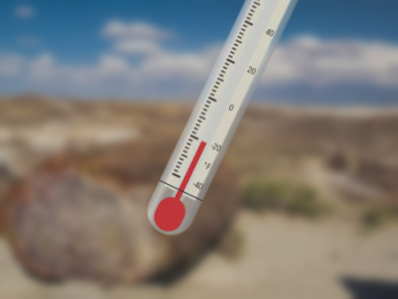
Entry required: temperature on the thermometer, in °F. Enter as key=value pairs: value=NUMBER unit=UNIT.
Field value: value=-20 unit=°F
